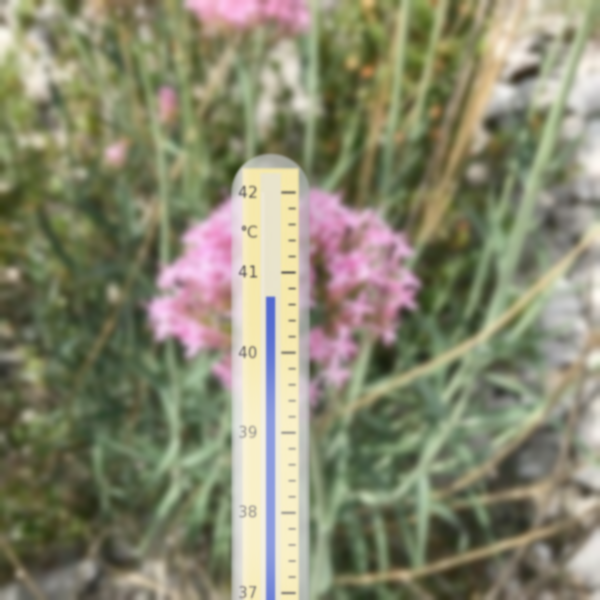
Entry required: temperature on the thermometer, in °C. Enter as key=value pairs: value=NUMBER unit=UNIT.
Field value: value=40.7 unit=°C
